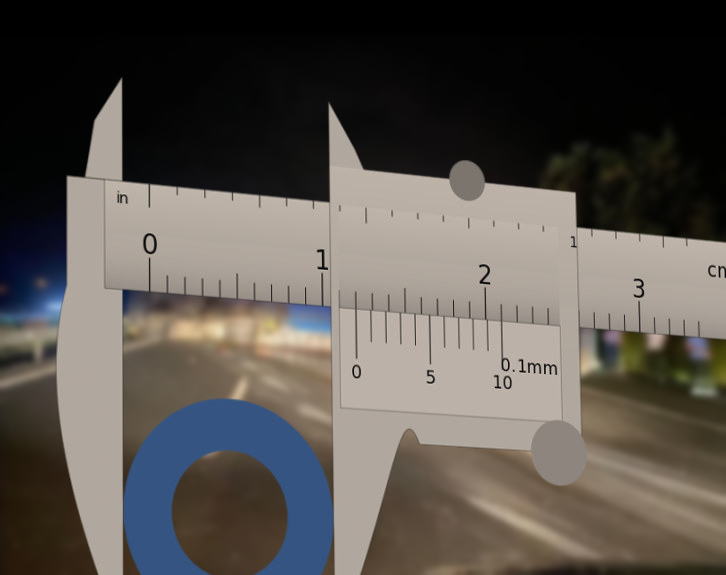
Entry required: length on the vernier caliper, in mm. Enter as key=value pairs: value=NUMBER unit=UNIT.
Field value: value=12.0 unit=mm
